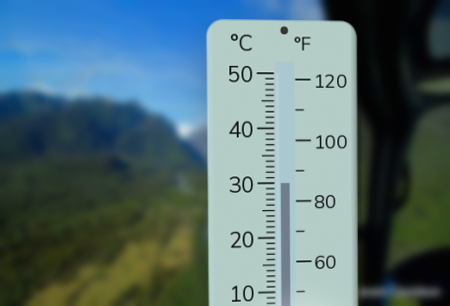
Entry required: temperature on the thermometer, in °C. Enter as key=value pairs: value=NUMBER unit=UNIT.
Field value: value=30 unit=°C
